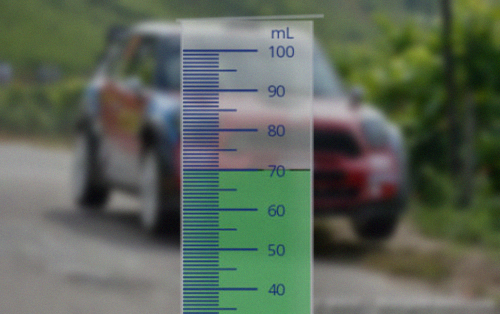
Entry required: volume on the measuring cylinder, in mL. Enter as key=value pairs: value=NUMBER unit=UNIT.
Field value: value=70 unit=mL
